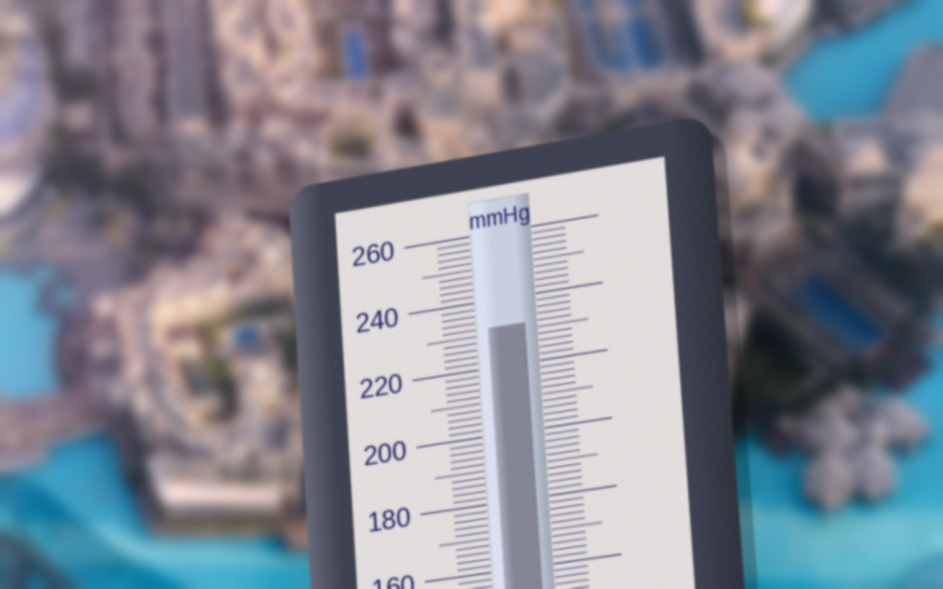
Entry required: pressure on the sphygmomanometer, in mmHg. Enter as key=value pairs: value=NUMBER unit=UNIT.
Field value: value=232 unit=mmHg
